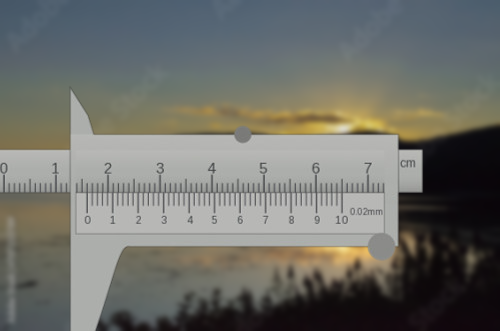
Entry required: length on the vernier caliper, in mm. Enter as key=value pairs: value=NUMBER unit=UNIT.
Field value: value=16.0 unit=mm
